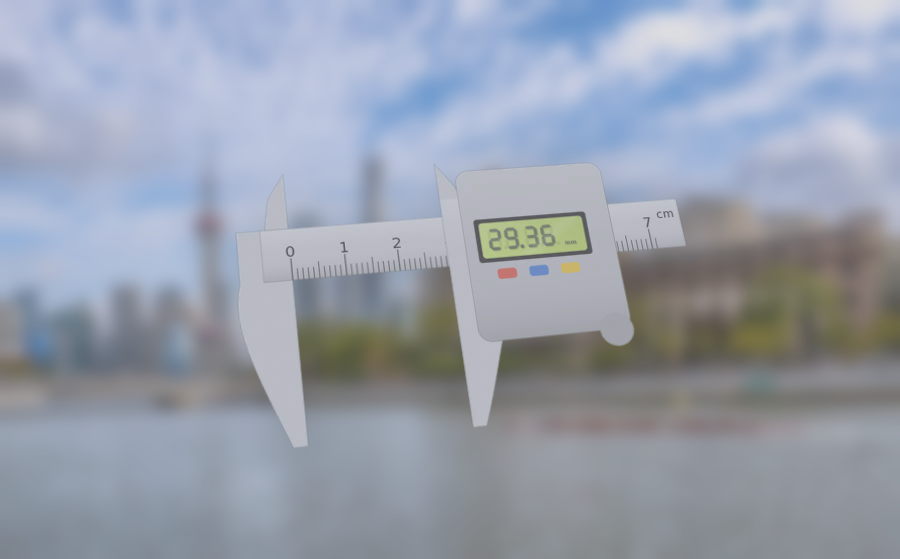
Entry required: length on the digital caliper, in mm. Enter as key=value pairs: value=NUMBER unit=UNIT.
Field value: value=29.36 unit=mm
